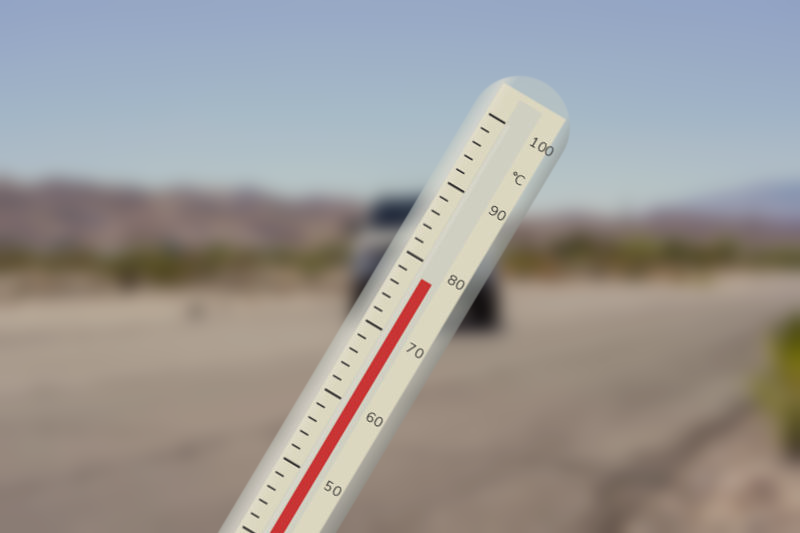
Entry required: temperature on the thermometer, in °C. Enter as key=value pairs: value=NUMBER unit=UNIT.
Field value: value=78 unit=°C
